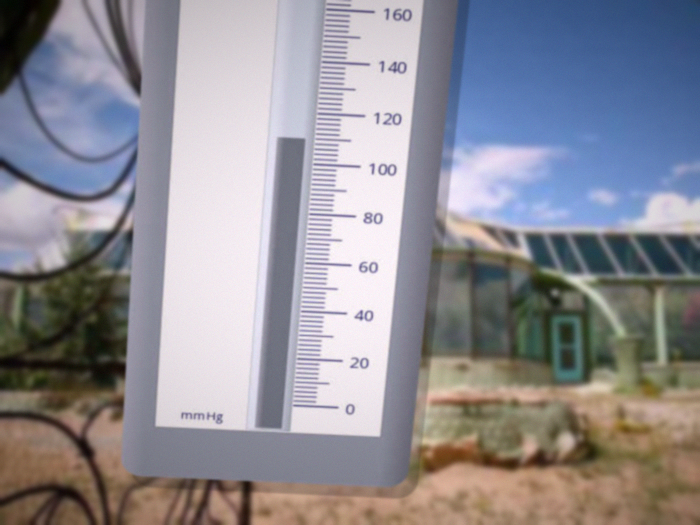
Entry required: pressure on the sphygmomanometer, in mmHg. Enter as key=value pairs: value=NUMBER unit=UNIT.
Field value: value=110 unit=mmHg
